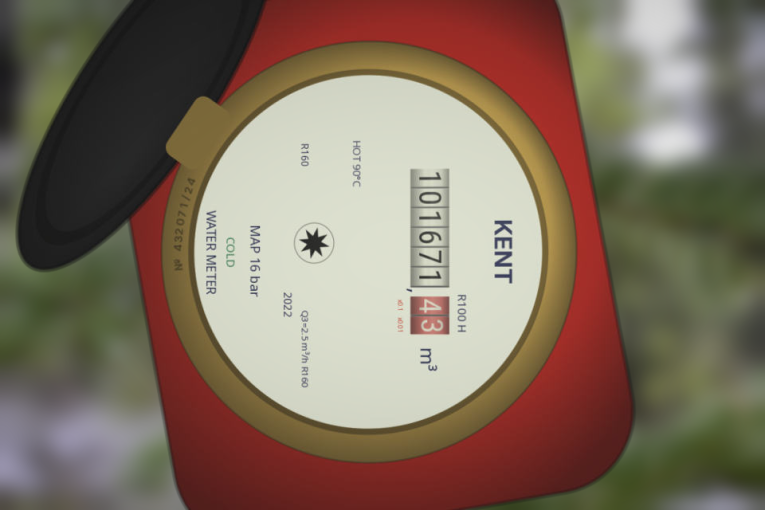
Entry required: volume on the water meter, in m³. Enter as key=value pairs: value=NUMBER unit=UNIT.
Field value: value=101671.43 unit=m³
